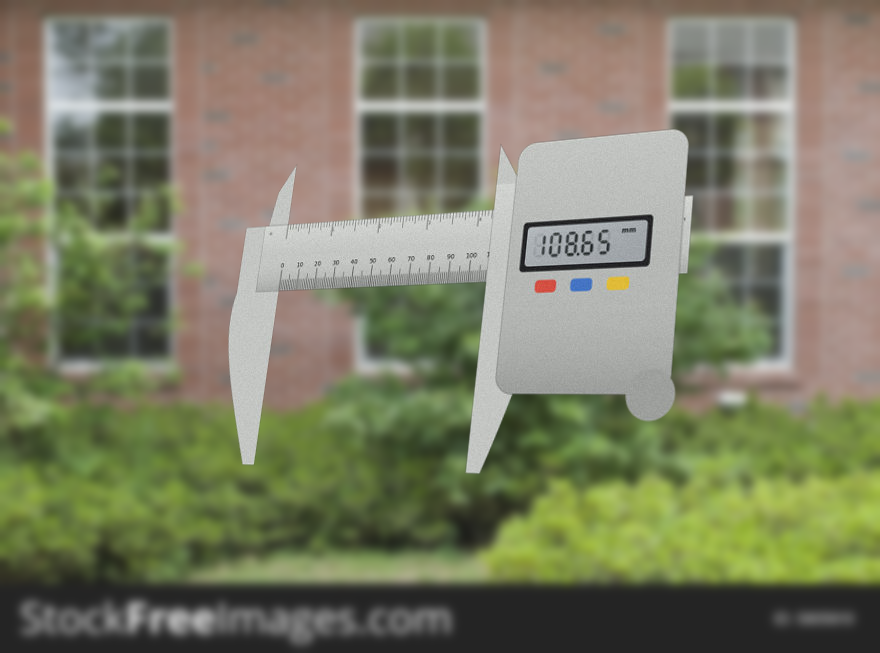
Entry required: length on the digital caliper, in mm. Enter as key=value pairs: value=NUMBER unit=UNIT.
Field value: value=108.65 unit=mm
